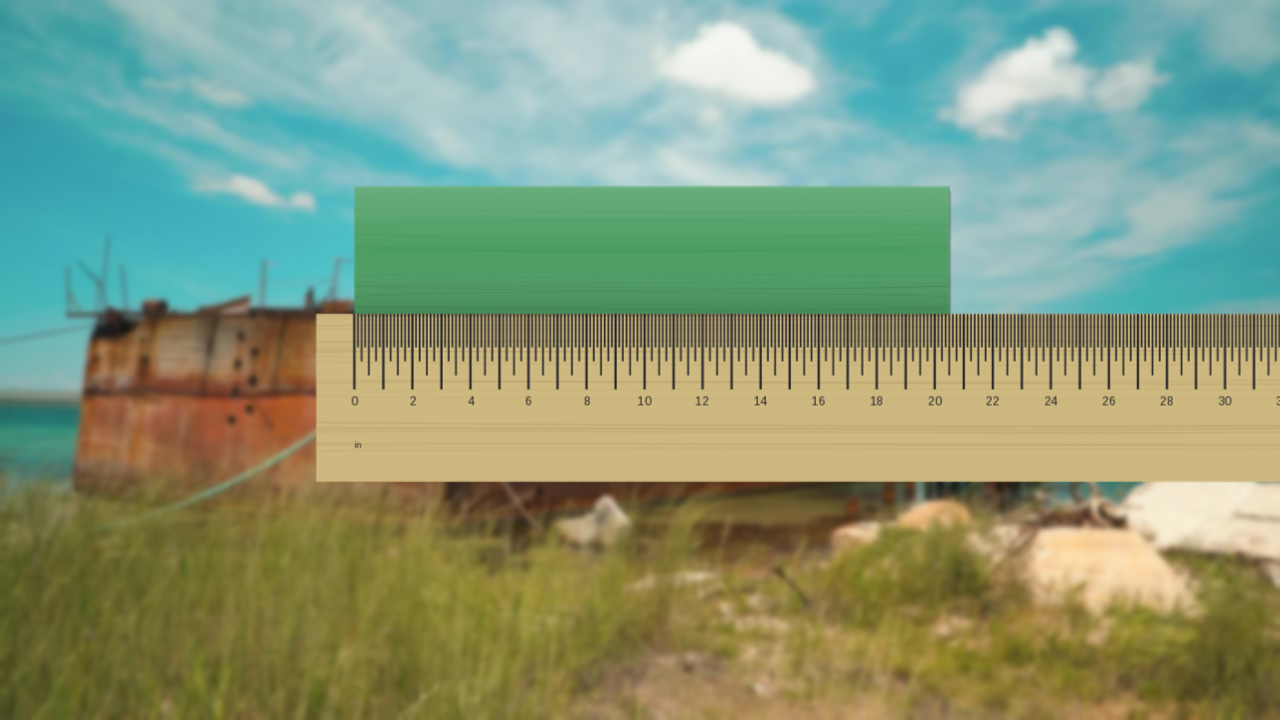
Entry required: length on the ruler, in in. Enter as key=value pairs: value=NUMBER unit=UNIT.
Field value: value=20.5 unit=in
